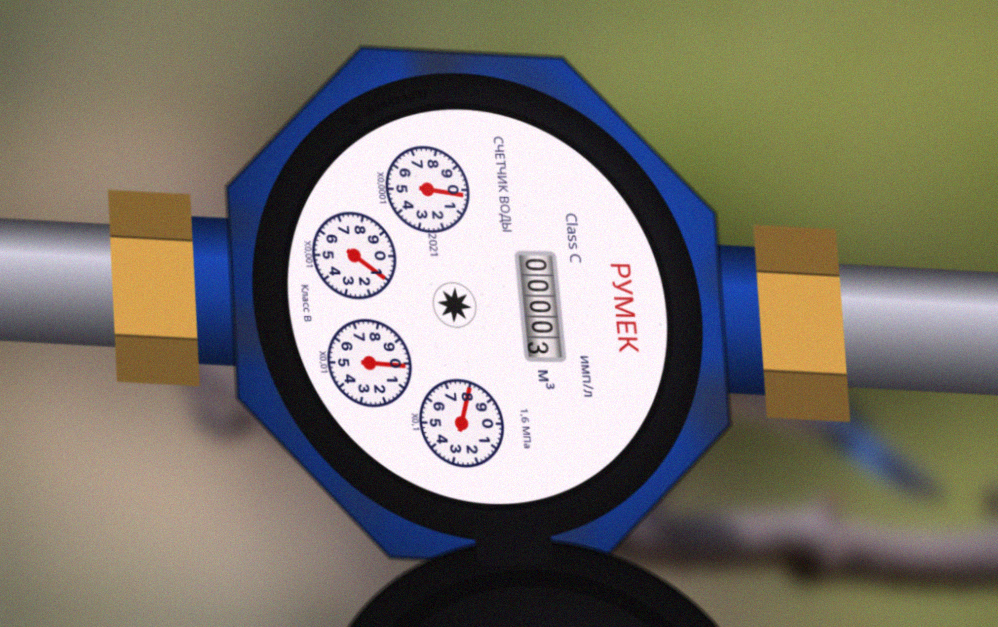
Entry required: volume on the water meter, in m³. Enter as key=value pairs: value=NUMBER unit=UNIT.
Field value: value=2.8010 unit=m³
